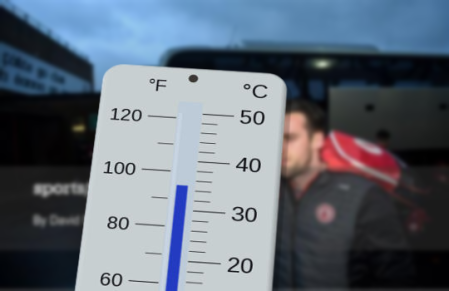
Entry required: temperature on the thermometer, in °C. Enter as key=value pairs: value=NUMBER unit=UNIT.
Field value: value=35 unit=°C
